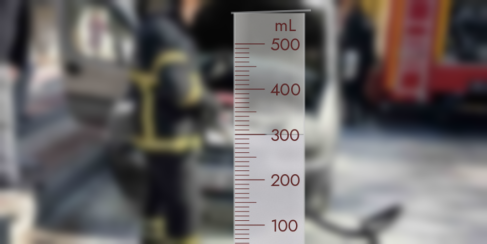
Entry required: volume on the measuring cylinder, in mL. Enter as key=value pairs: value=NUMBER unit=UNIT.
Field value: value=300 unit=mL
